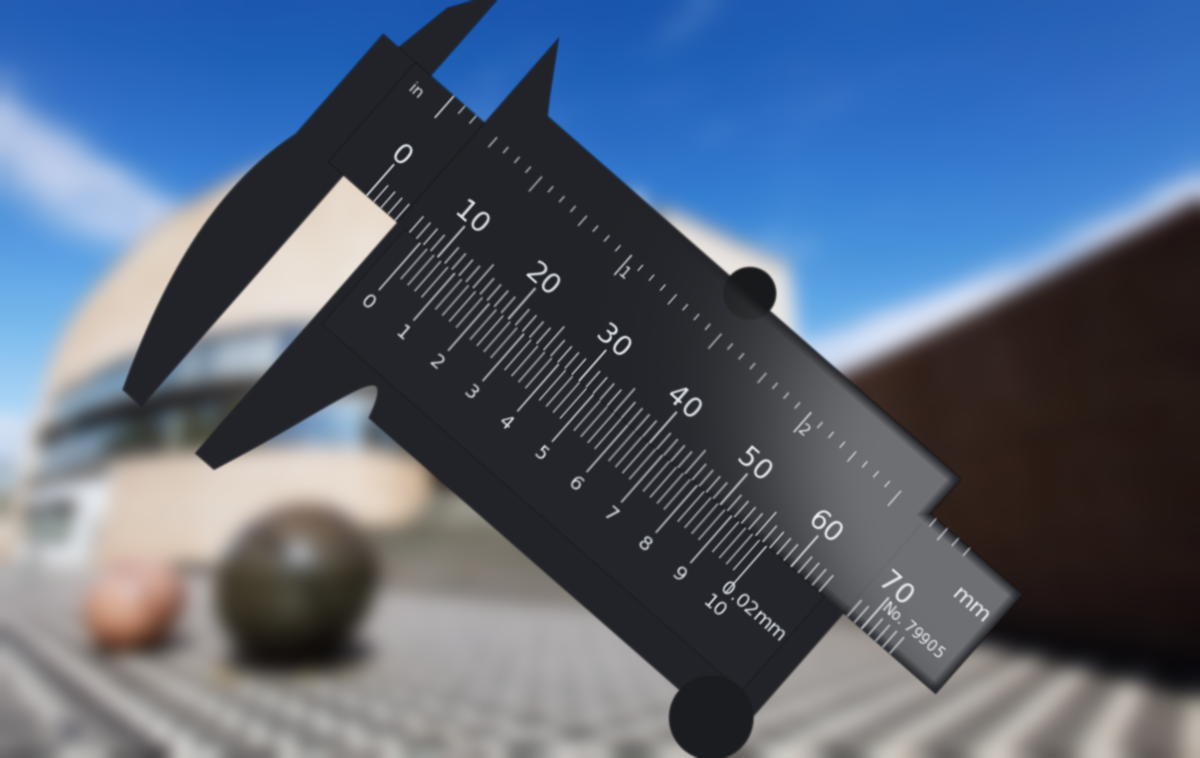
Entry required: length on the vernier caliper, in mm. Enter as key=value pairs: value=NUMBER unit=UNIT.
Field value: value=7.6 unit=mm
